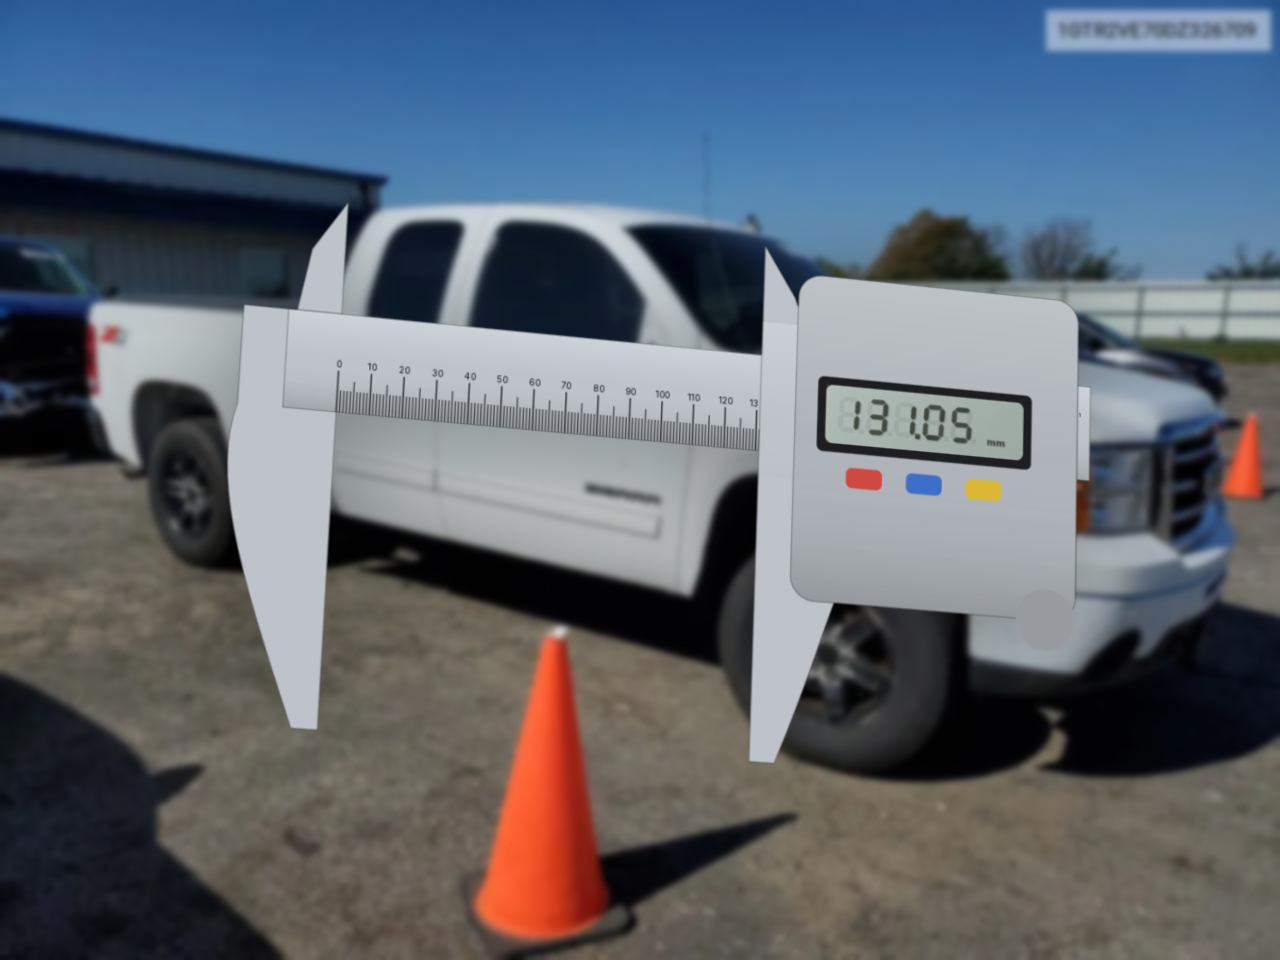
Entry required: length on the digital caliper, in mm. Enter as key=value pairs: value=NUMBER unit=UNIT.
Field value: value=131.05 unit=mm
